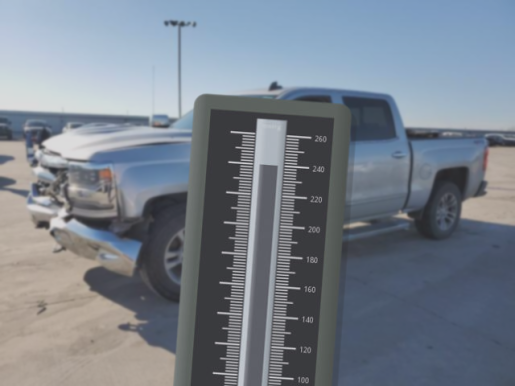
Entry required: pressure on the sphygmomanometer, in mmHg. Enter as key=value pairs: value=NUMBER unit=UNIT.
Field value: value=240 unit=mmHg
